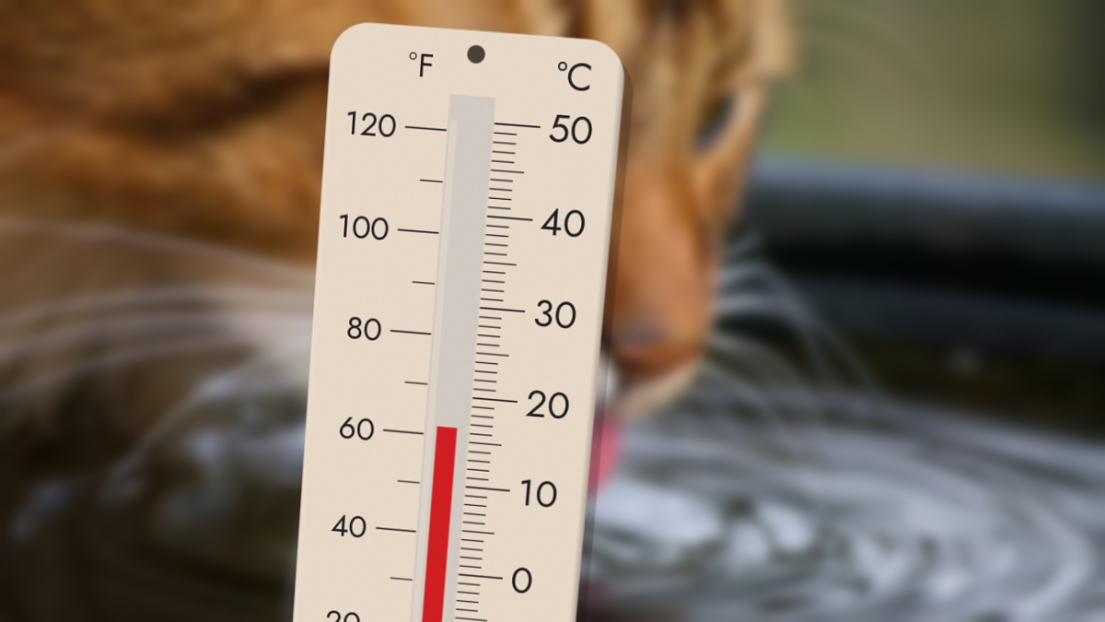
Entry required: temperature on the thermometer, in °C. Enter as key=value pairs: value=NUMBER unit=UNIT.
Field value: value=16.5 unit=°C
